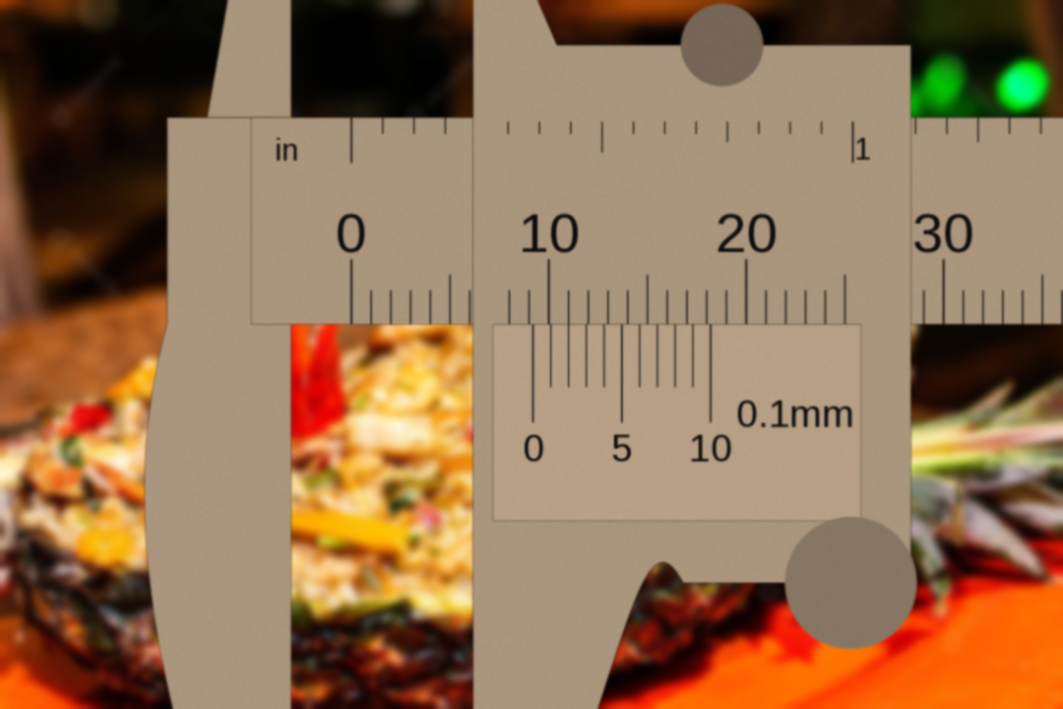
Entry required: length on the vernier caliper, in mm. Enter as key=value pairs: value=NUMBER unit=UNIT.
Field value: value=9.2 unit=mm
